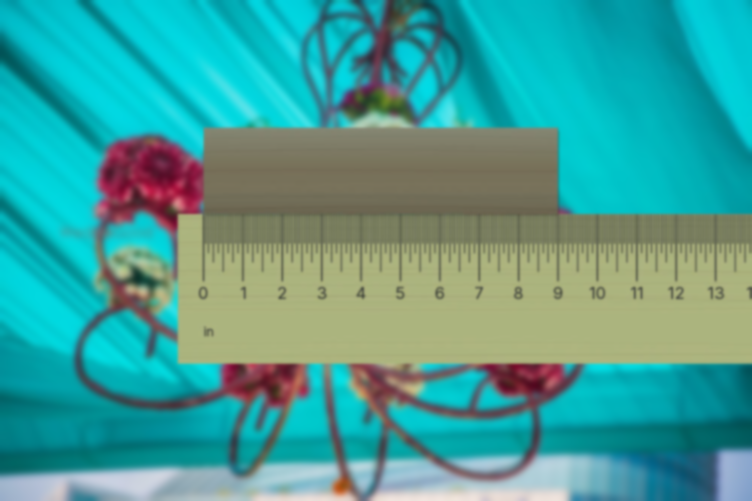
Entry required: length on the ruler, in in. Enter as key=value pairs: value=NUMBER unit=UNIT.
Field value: value=9 unit=in
